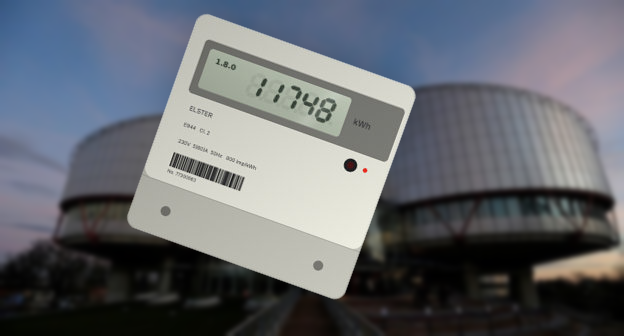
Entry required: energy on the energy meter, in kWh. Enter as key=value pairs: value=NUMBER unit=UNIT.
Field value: value=11748 unit=kWh
